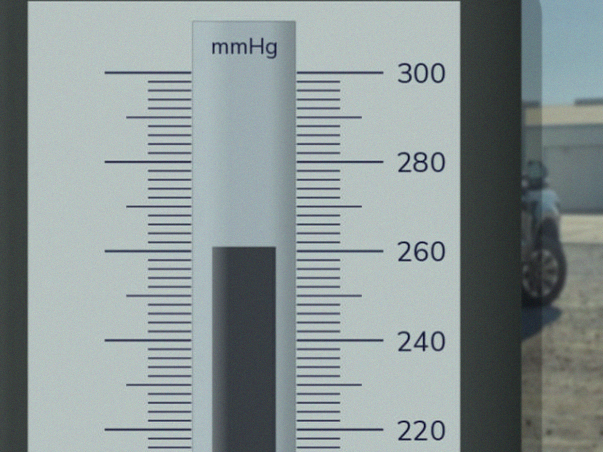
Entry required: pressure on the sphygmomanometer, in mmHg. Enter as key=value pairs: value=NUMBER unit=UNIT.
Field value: value=261 unit=mmHg
